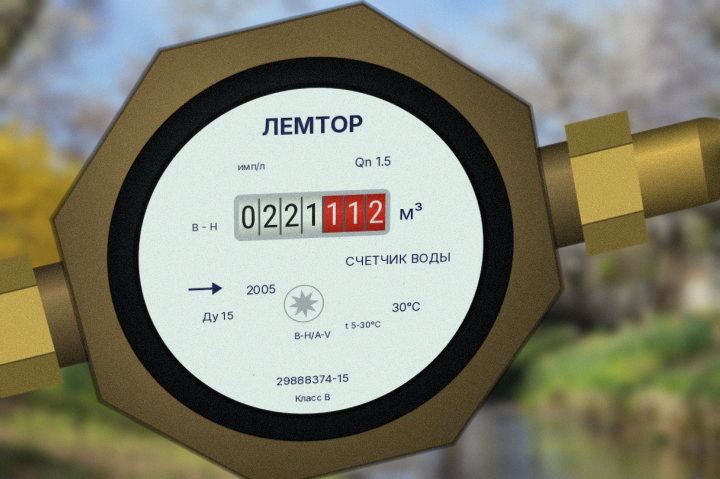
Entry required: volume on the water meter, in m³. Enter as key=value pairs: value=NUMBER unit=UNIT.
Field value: value=221.112 unit=m³
